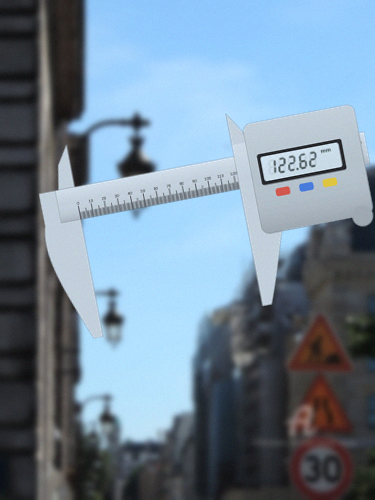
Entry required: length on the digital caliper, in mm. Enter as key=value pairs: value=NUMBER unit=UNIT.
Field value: value=122.62 unit=mm
